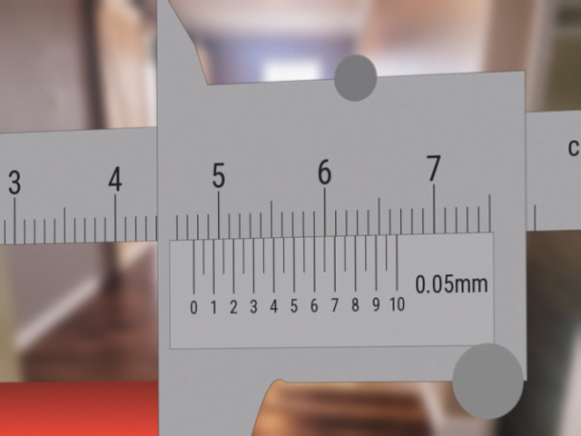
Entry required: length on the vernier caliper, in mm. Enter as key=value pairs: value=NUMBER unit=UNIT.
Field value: value=47.6 unit=mm
